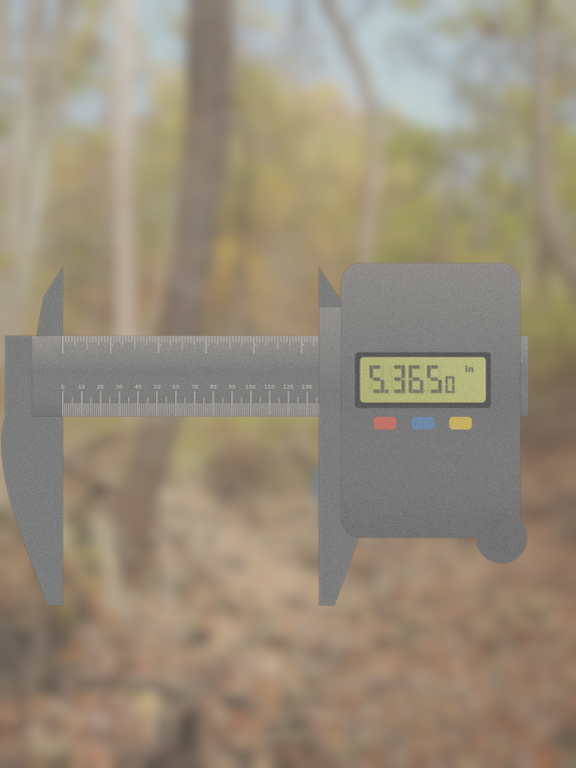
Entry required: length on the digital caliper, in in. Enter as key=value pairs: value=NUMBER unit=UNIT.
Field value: value=5.3650 unit=in
